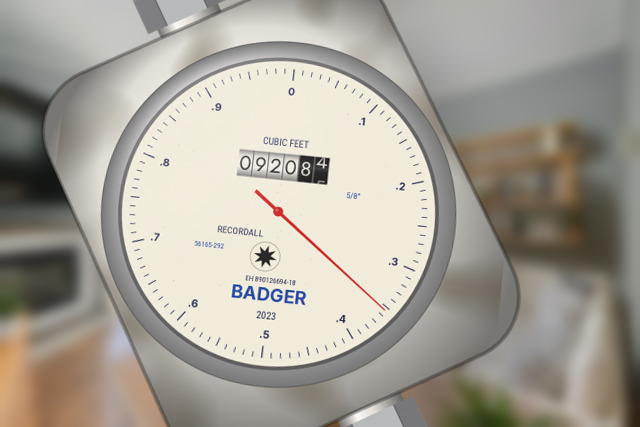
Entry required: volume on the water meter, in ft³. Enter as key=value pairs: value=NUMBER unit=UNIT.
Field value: value=92084.35 unit=ft³
